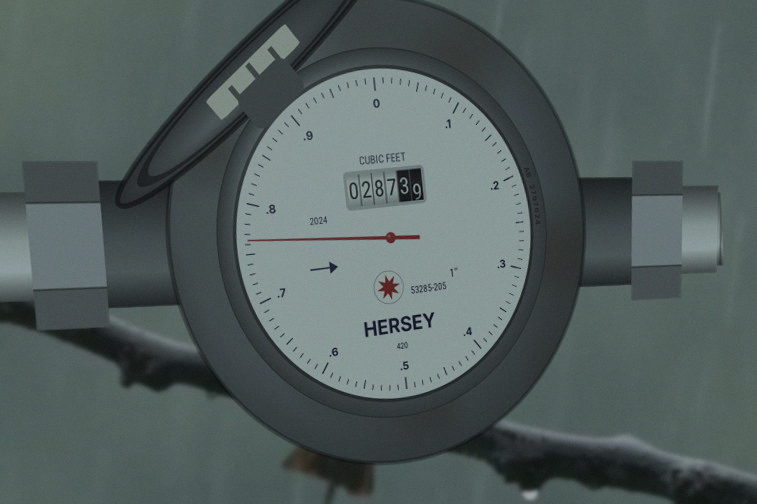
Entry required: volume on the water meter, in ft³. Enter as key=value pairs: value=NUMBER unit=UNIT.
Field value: value=28738.76 unit=ft³
